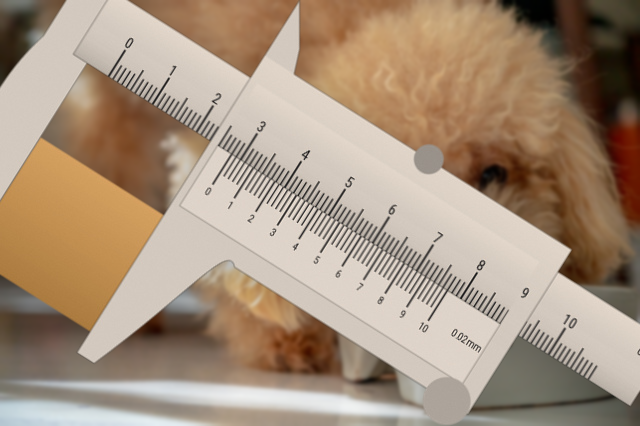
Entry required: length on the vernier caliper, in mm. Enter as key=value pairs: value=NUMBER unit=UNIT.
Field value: value=28.0 unit=mm
